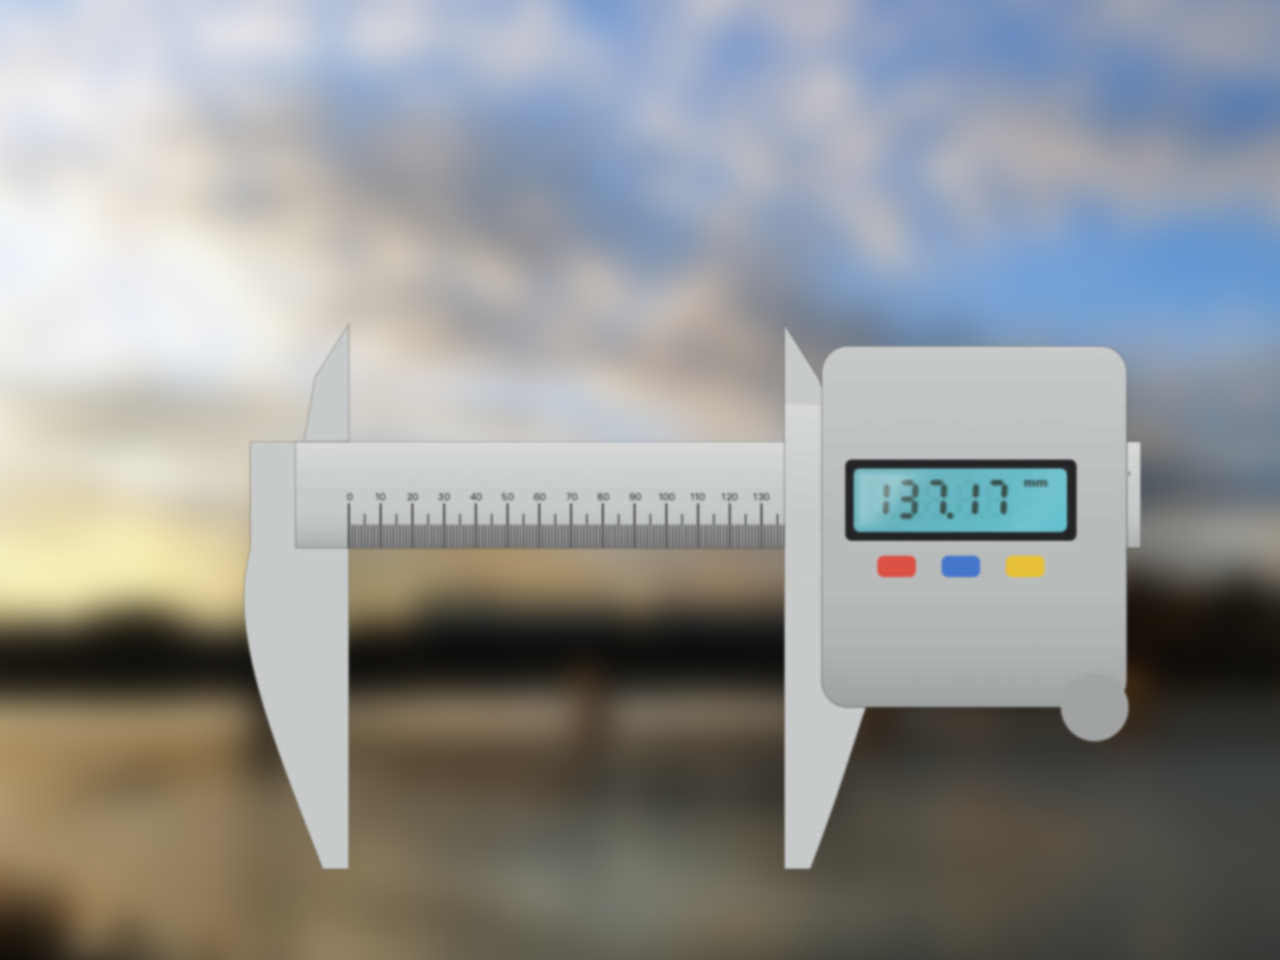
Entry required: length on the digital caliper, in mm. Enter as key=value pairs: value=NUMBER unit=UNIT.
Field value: value=137.17 unit=mm
